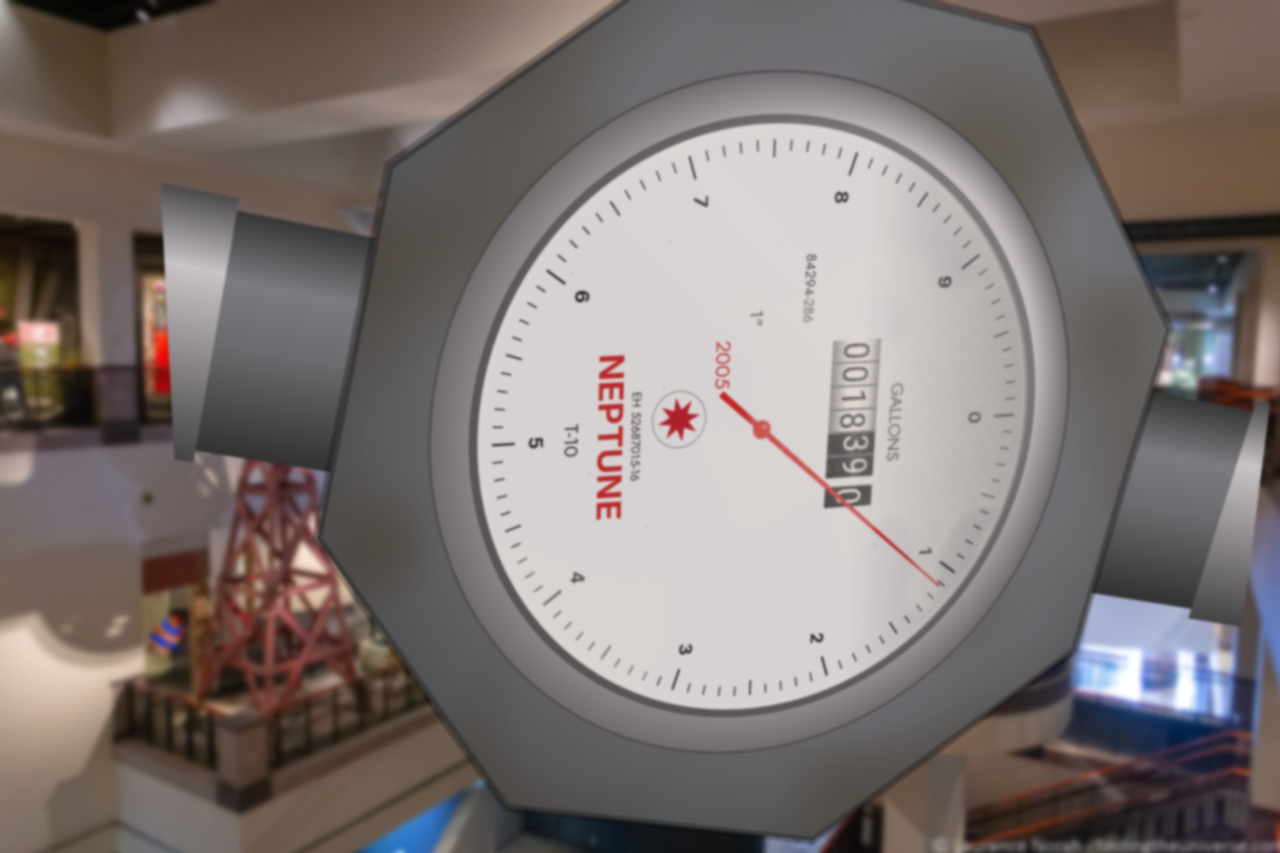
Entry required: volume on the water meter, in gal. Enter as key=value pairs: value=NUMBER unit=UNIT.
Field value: value=18391.1 unit=gal
